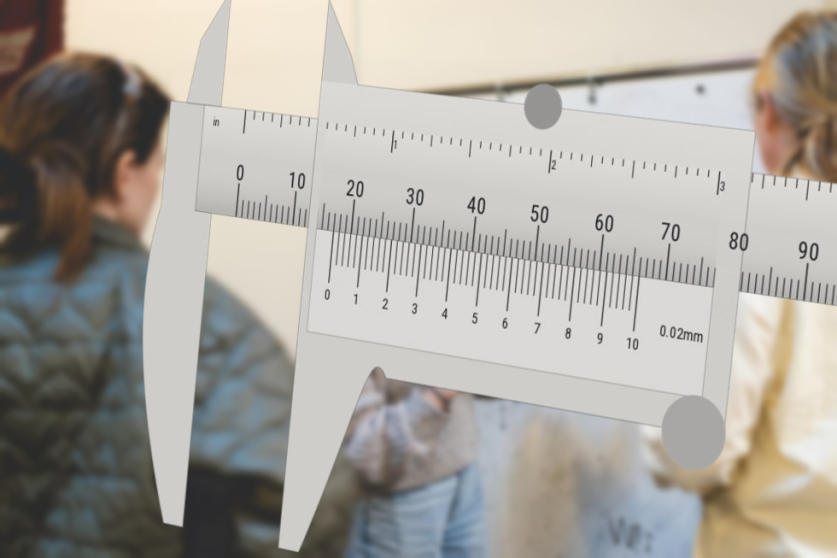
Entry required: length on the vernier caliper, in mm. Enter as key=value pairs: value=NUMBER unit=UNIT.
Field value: value=17.0 unit=mm
